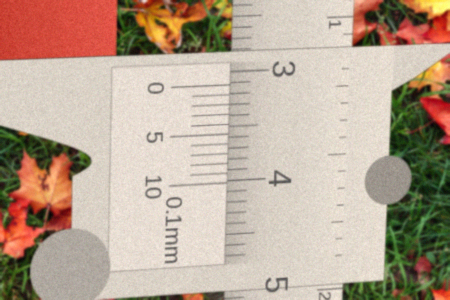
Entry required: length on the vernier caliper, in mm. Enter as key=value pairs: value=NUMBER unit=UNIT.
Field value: value=31.2 unit=mm
